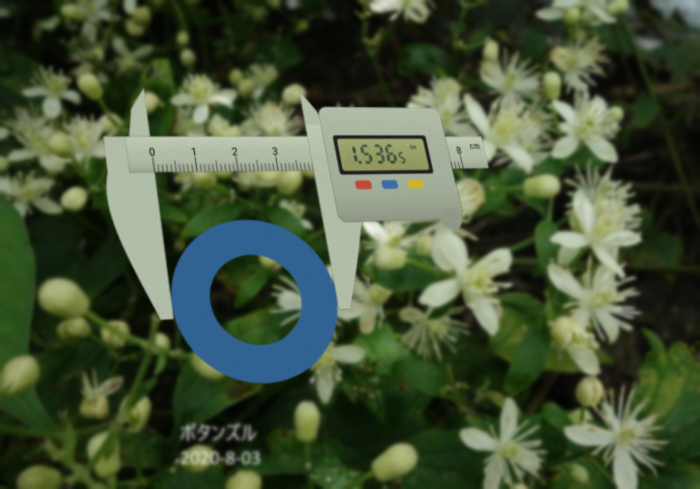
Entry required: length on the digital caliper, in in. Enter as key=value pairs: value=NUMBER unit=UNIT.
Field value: value=1.5365 unit=in
